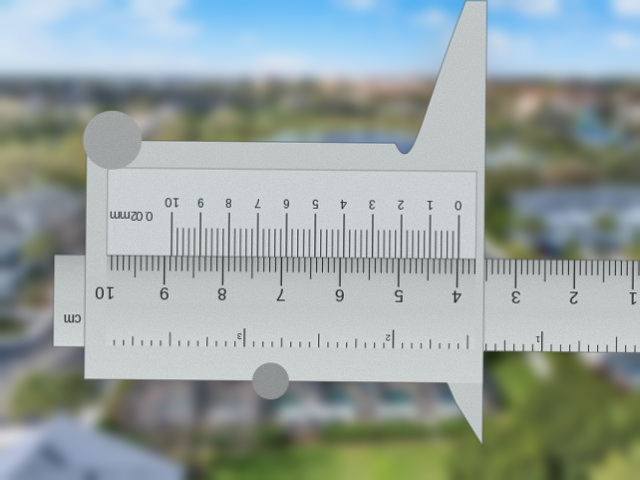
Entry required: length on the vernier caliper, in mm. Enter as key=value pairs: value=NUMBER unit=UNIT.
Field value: value=39.8 unit=mm
